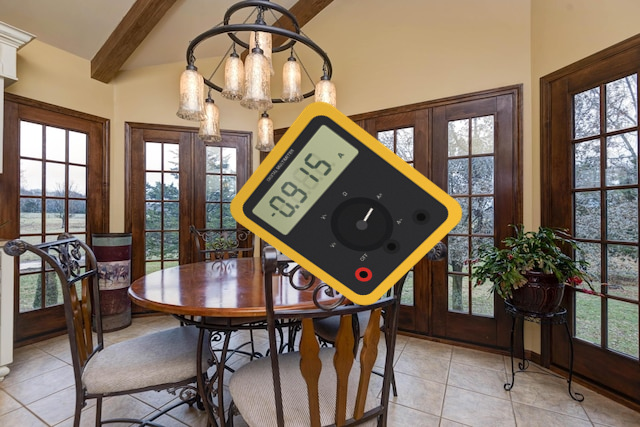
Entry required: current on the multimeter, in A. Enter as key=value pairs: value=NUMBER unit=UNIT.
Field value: value=-0.915 unit=A
